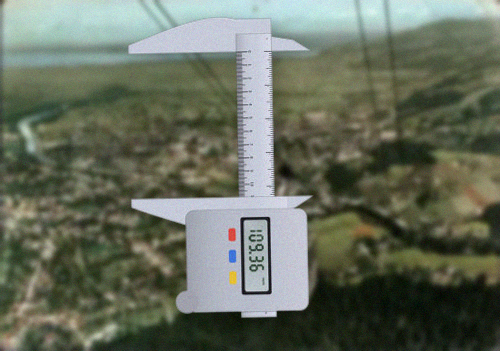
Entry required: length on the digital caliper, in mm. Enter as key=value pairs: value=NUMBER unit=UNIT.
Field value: value=109.36 unit=mm
